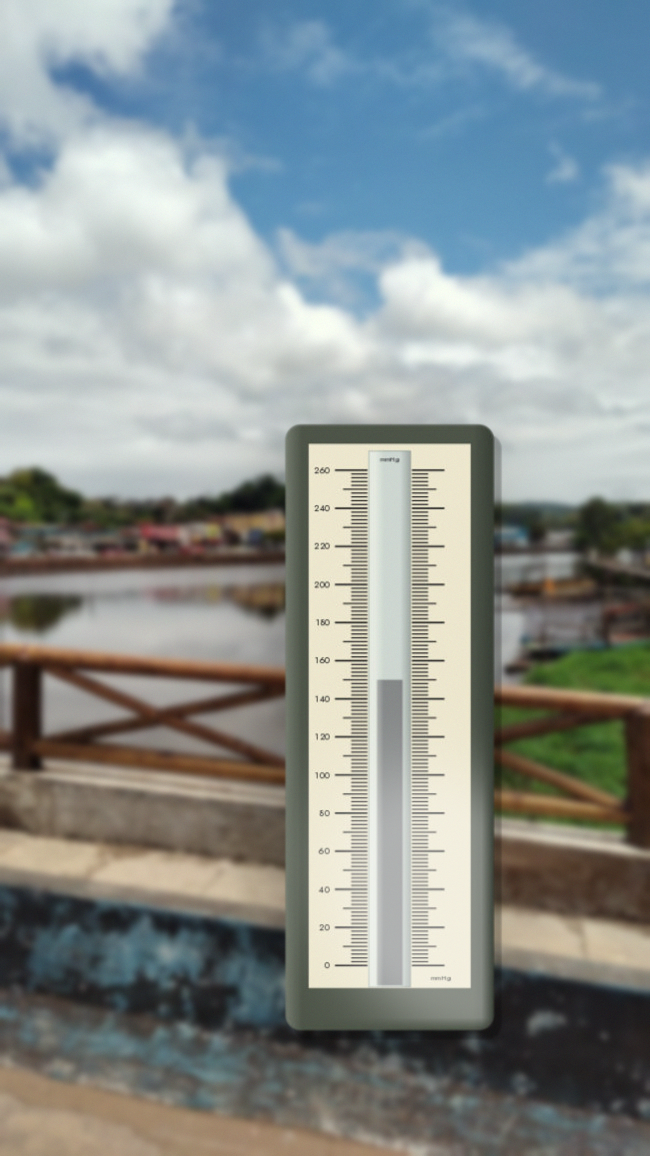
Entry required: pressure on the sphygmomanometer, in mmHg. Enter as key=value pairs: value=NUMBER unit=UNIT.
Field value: value=150 unit=mmHg
